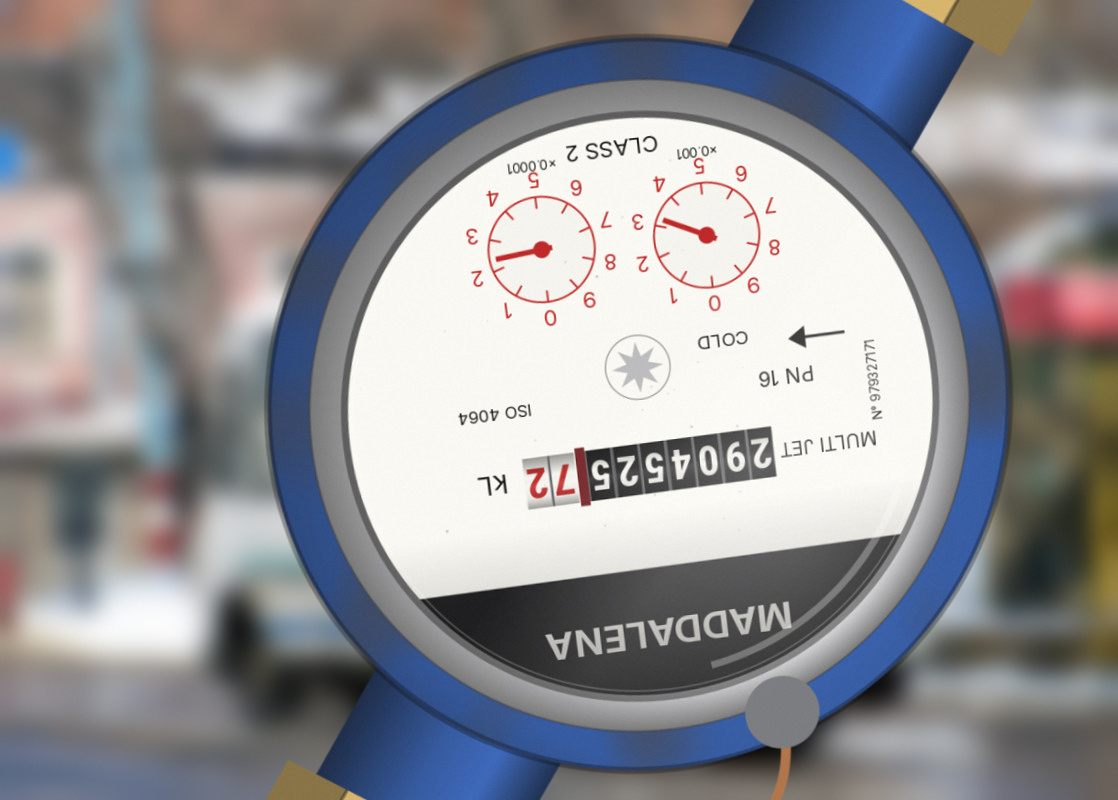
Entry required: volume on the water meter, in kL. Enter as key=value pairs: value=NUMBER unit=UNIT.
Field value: value=2904525.7232 unit=kL
